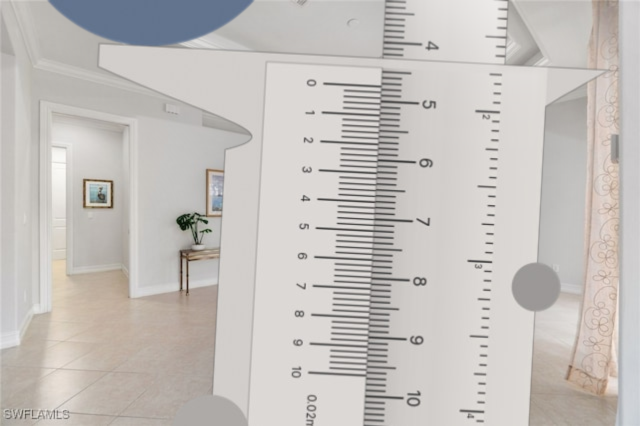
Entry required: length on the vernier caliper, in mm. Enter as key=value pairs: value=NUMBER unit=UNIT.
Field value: value=47.5 unit=mm
